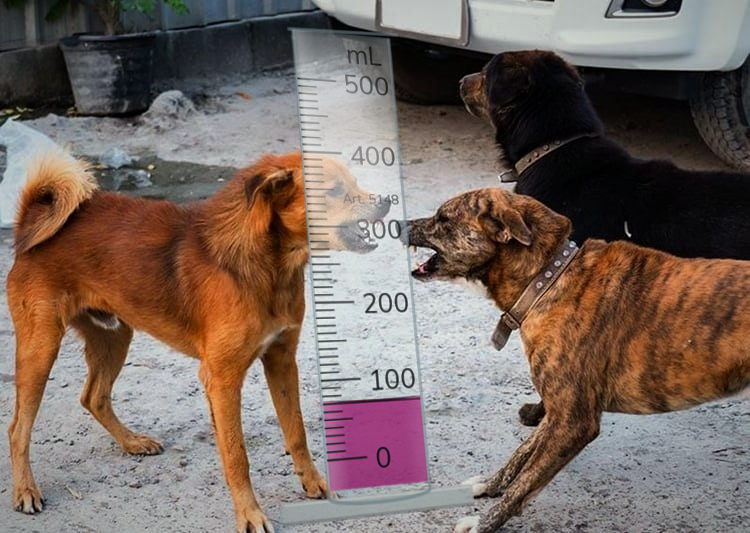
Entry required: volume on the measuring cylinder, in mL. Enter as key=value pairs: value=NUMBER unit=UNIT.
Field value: value=70 unit=mL
